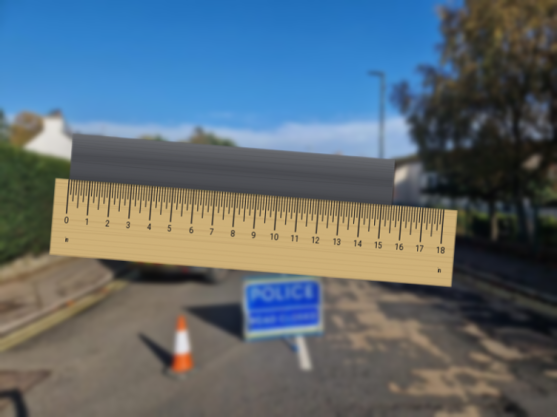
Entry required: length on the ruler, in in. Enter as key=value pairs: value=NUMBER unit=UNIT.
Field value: value=15.5 unit=in
